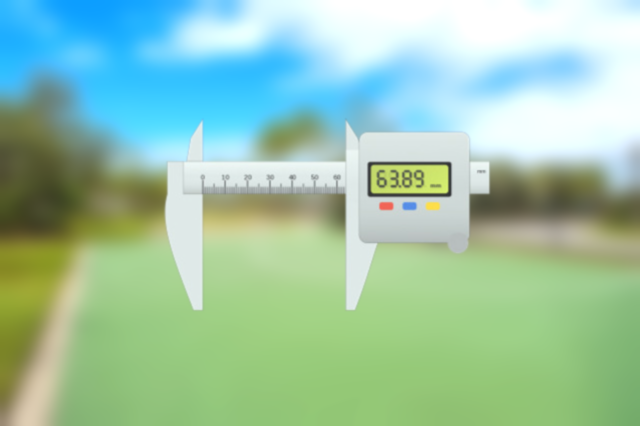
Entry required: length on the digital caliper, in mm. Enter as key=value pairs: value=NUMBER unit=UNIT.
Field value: value=63.89 unit=mm
